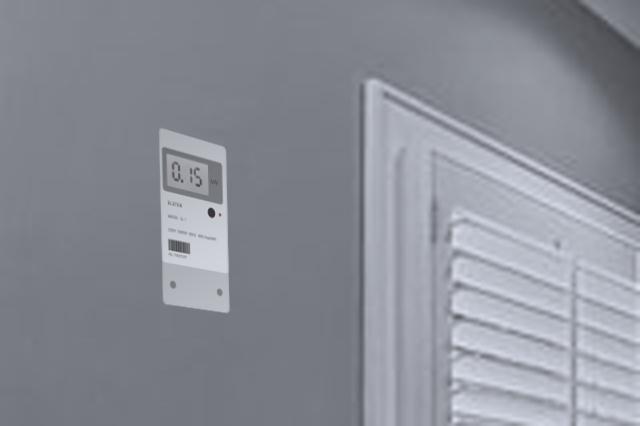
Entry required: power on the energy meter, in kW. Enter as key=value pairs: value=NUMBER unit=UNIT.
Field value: value=0.15 unit=kW
